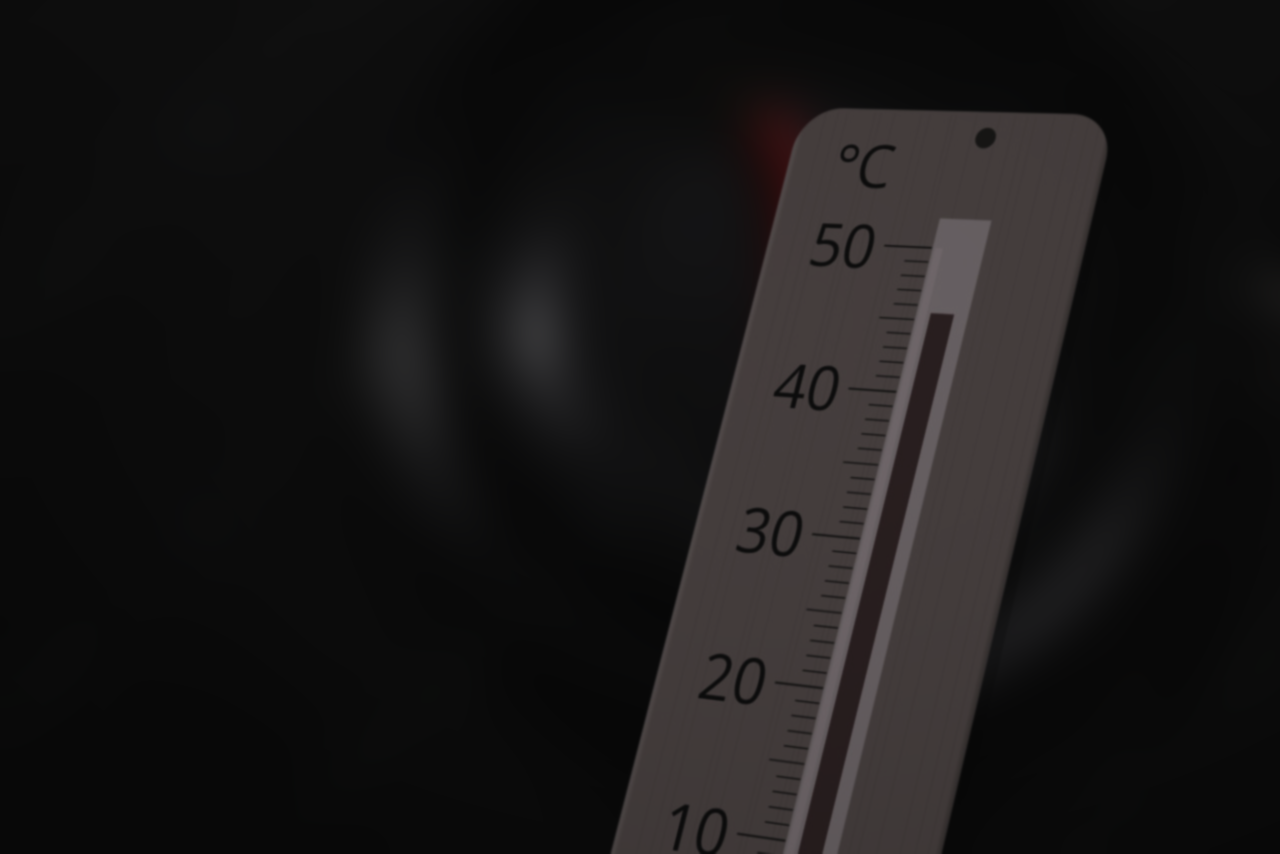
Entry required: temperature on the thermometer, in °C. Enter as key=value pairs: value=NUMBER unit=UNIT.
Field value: value=45.5 unit=°C
